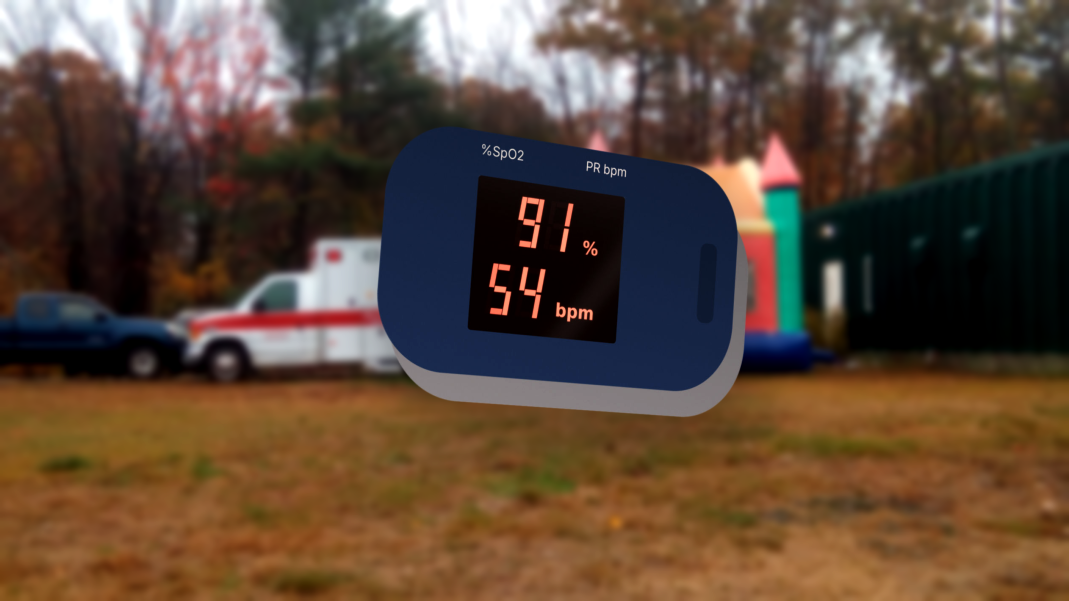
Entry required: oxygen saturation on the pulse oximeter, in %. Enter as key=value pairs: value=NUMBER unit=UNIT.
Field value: value=91 unit=%
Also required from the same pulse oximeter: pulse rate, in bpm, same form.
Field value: value=54 unit=bpm
